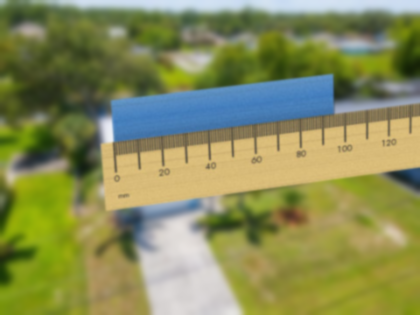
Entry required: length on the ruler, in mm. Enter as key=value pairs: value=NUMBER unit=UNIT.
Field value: value=95 unit=mm
